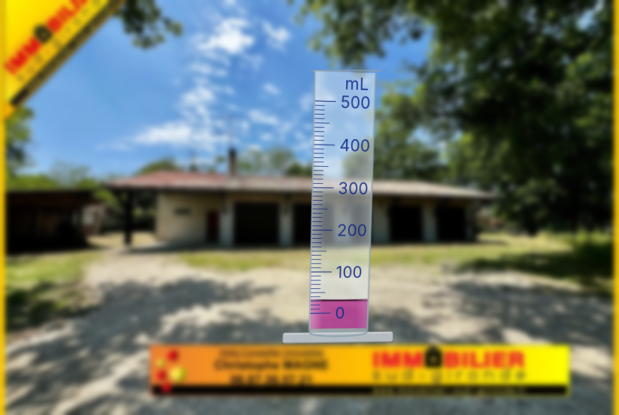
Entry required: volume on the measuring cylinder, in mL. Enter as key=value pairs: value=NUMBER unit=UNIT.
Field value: value=30 unit=mL
